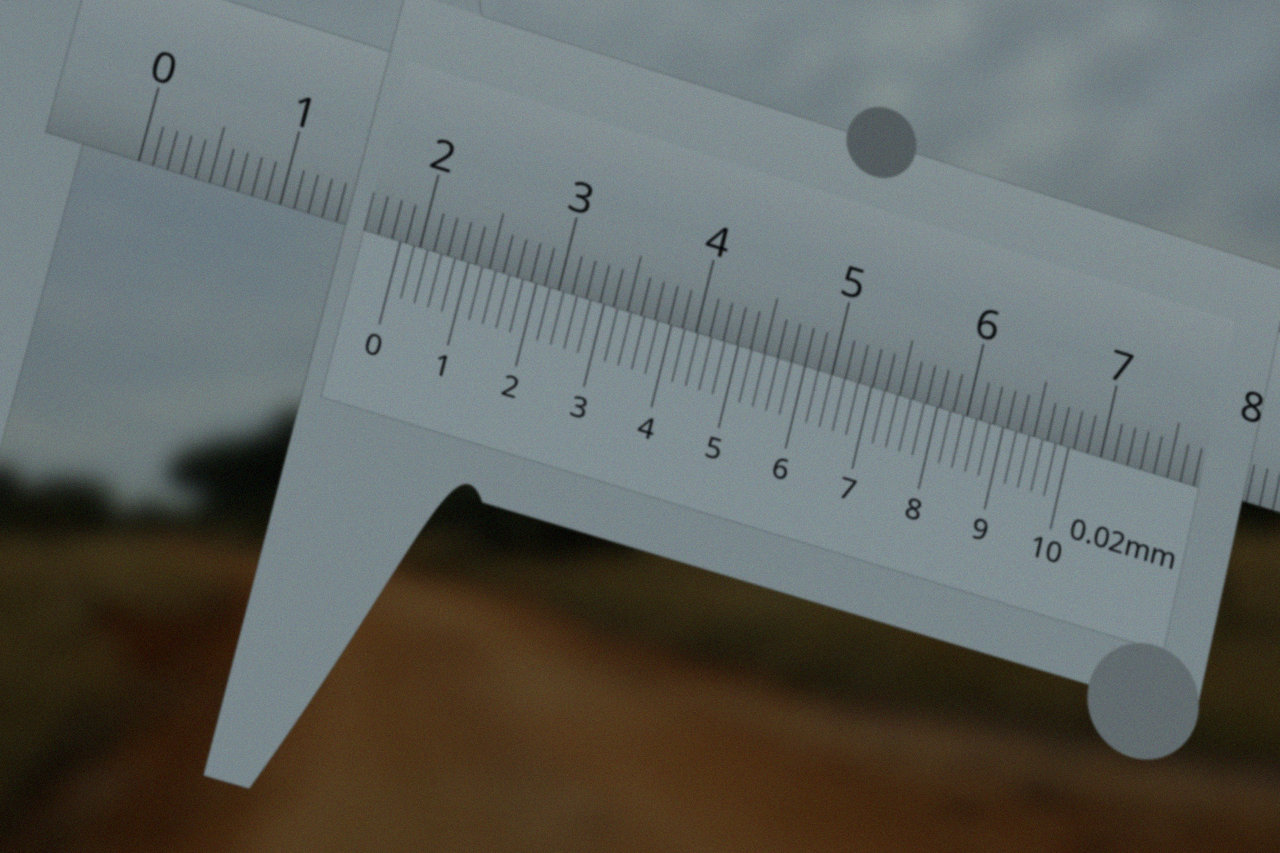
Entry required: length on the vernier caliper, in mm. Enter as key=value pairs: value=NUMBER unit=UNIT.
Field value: value=18.6 unit=mm
